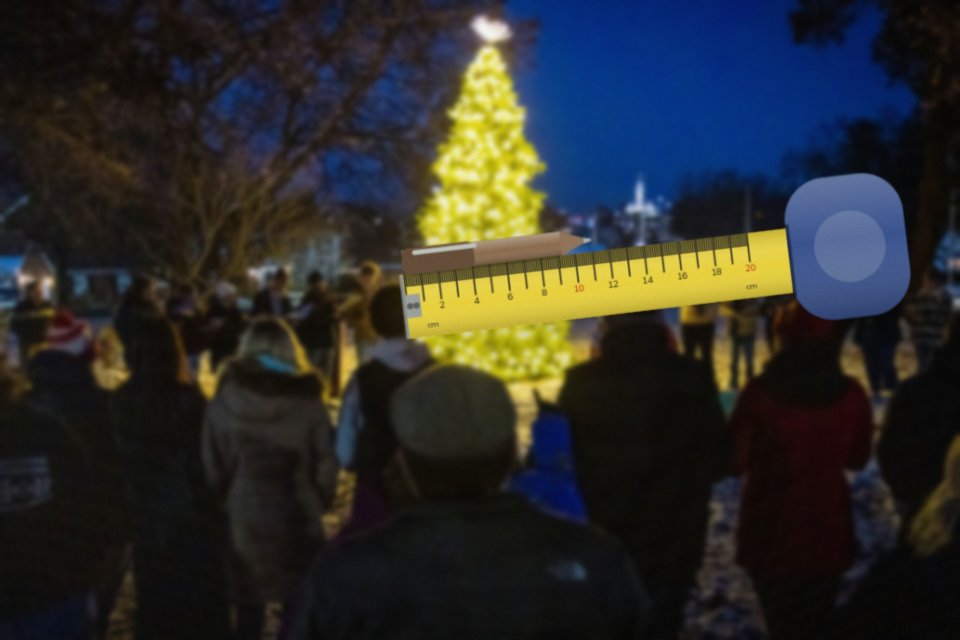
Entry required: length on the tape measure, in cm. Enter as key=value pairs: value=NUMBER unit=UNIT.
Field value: value=11 unit=cm
